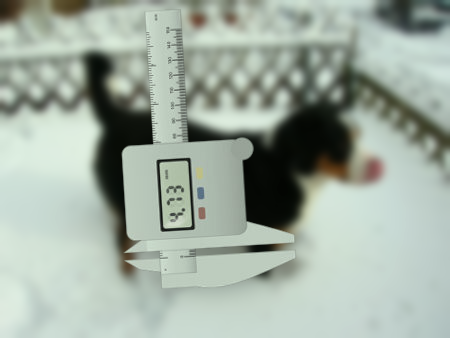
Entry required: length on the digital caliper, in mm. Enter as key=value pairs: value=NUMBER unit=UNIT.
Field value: value=4.73 unit=mm
